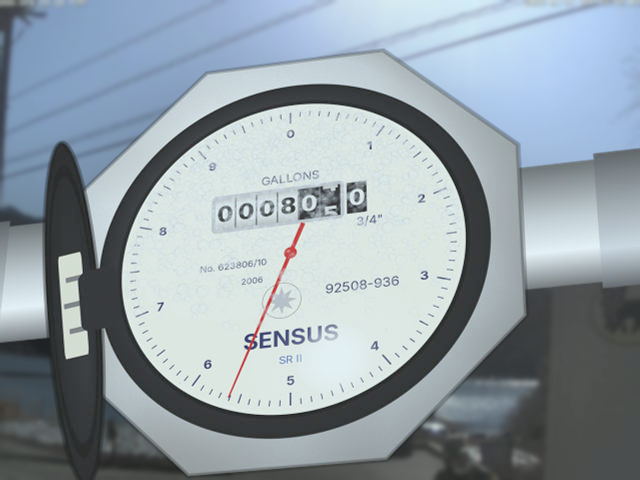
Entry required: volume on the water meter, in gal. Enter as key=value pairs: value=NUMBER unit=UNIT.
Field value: value=8045.6 unit=gal
